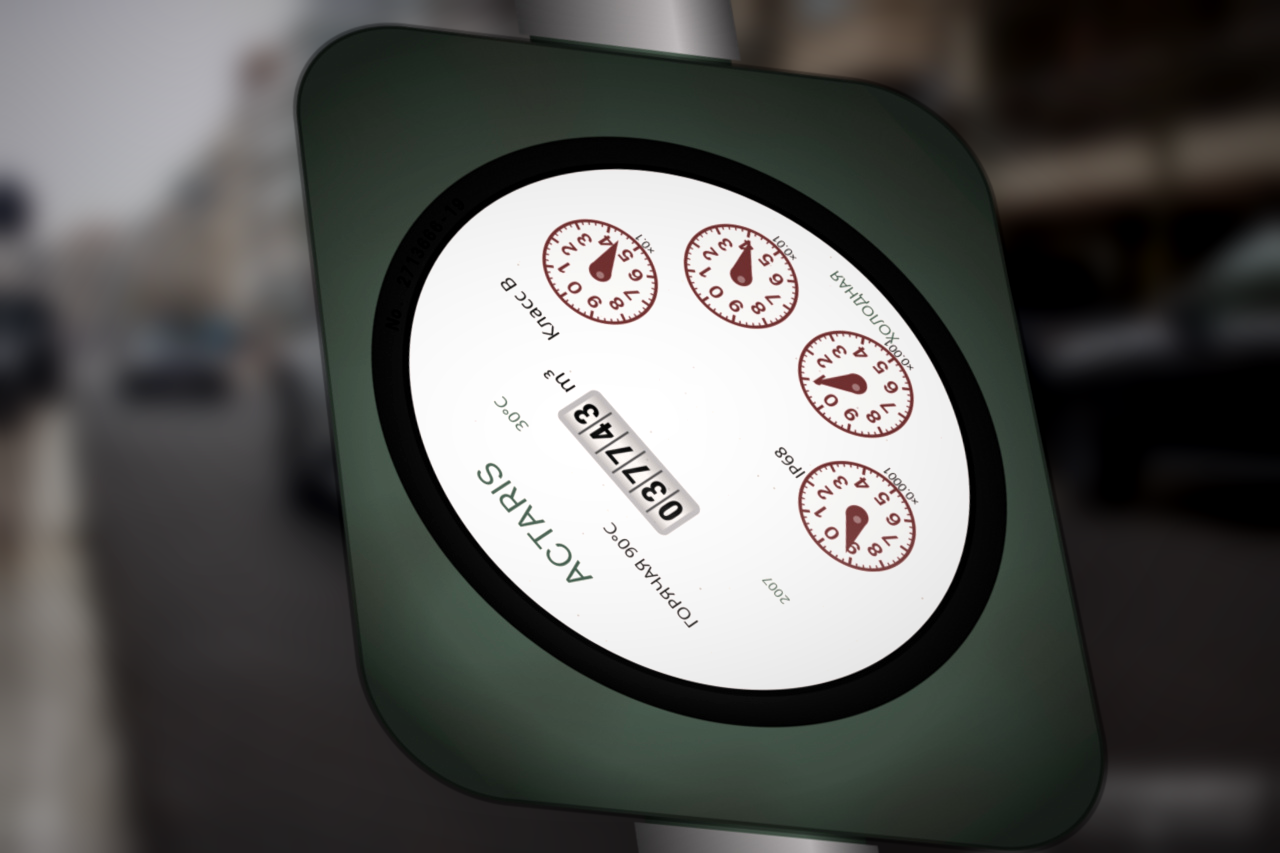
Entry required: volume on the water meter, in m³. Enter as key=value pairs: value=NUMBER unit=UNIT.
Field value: value=37743.4409 unit=m³
